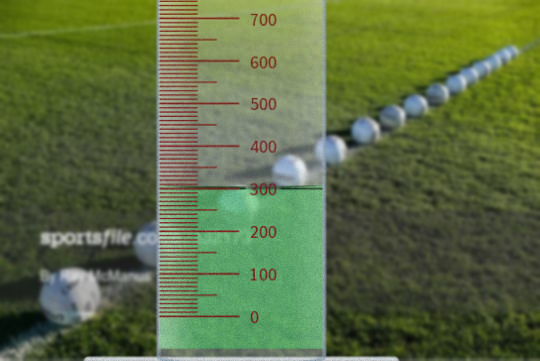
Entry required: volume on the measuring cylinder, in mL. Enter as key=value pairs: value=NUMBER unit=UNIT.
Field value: value=300 unit=mL
